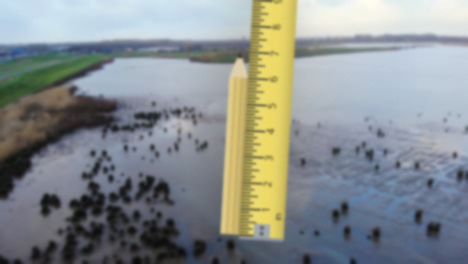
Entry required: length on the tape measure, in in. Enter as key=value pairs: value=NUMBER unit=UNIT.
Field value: value=7 unit=in
